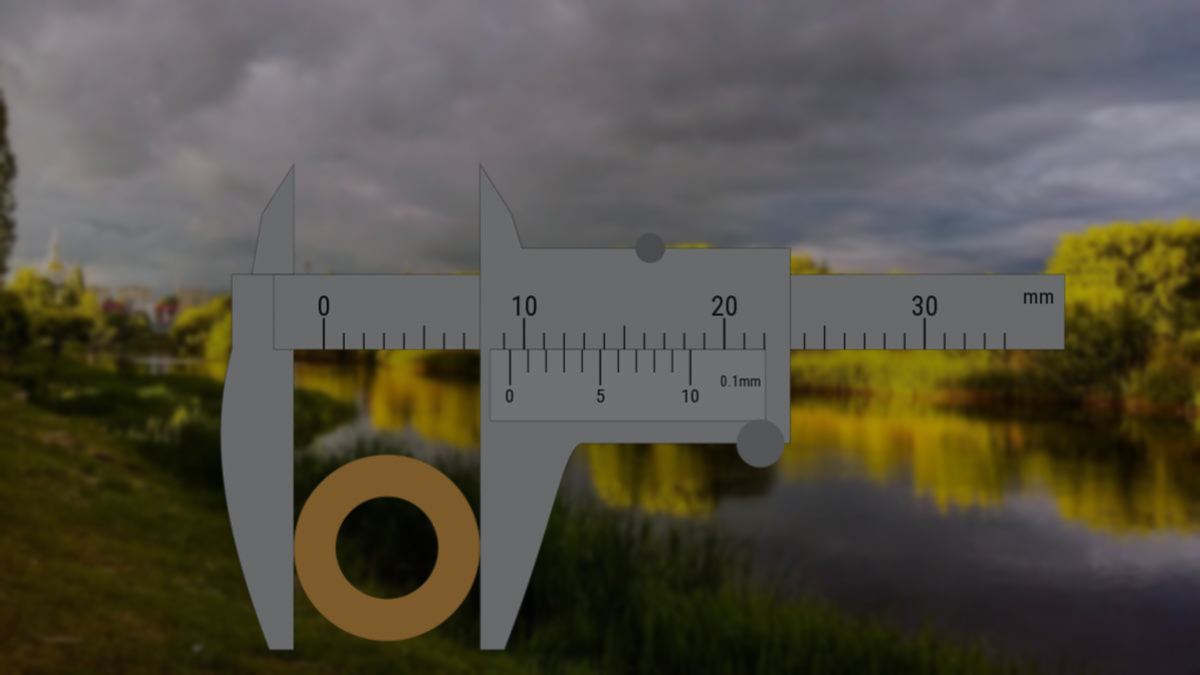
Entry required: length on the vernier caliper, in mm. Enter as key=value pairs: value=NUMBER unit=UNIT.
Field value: value=9.3 unit=mm
